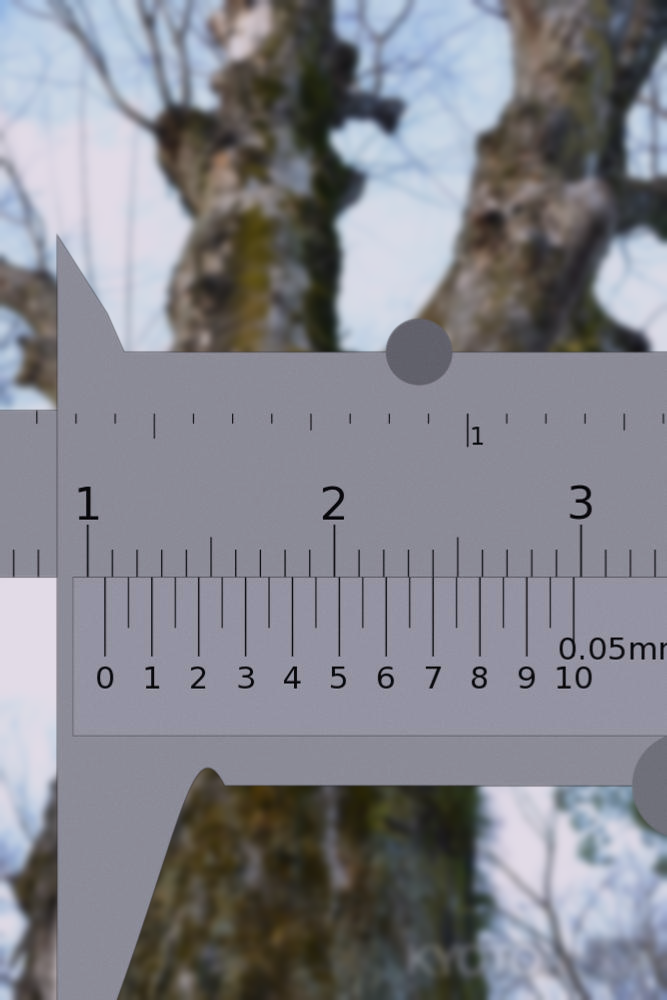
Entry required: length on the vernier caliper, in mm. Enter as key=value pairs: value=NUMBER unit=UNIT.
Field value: value=10.70 unit=mm
